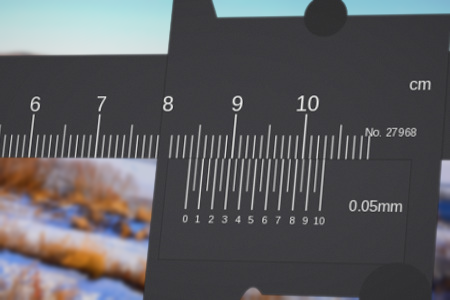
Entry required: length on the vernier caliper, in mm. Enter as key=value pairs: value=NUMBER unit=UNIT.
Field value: value=84.0 unit=mm
